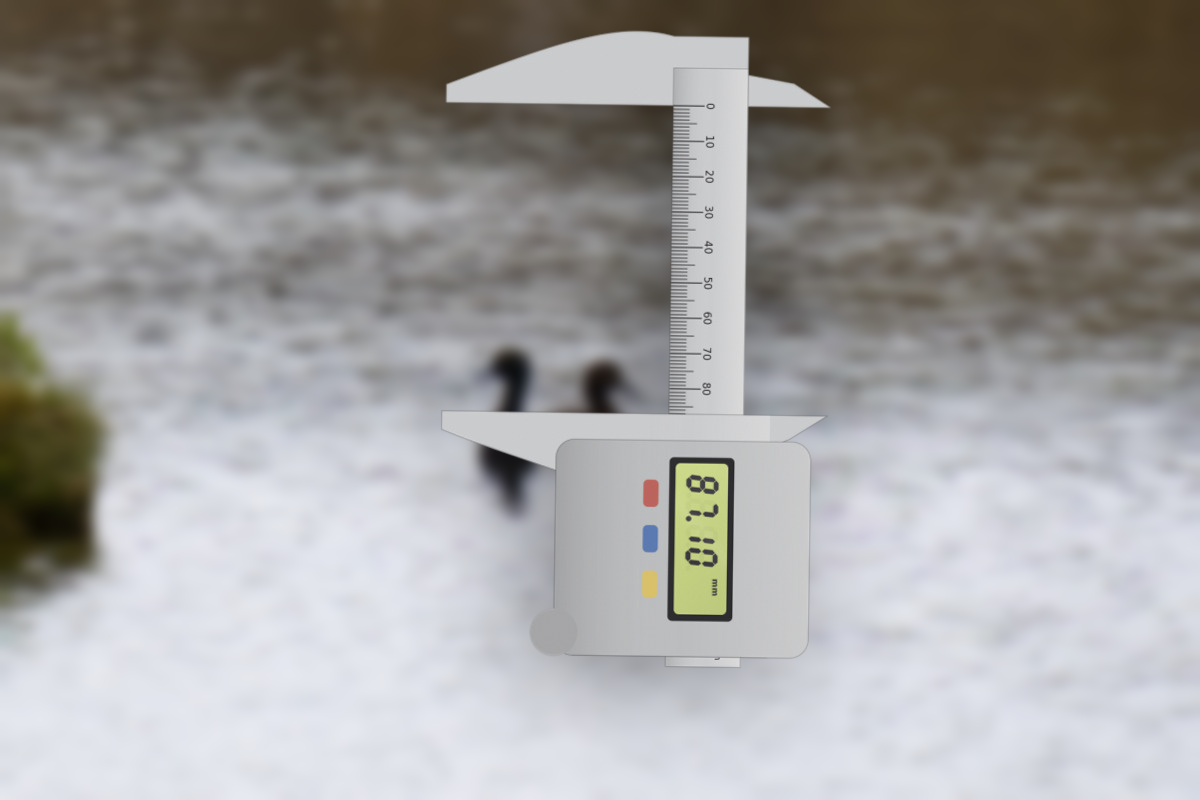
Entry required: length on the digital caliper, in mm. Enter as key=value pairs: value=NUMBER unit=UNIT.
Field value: value=87.10 unit=mm
